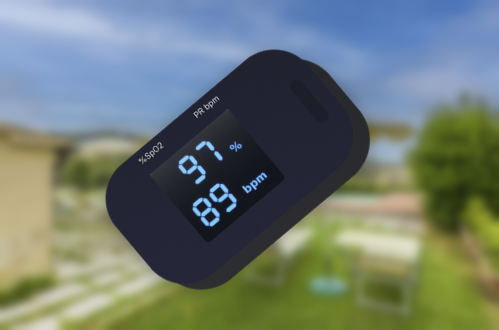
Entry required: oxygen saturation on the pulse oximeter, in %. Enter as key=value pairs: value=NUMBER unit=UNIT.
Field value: value=97 unit=%
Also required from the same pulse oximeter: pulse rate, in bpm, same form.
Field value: value=89 unit=bpm
